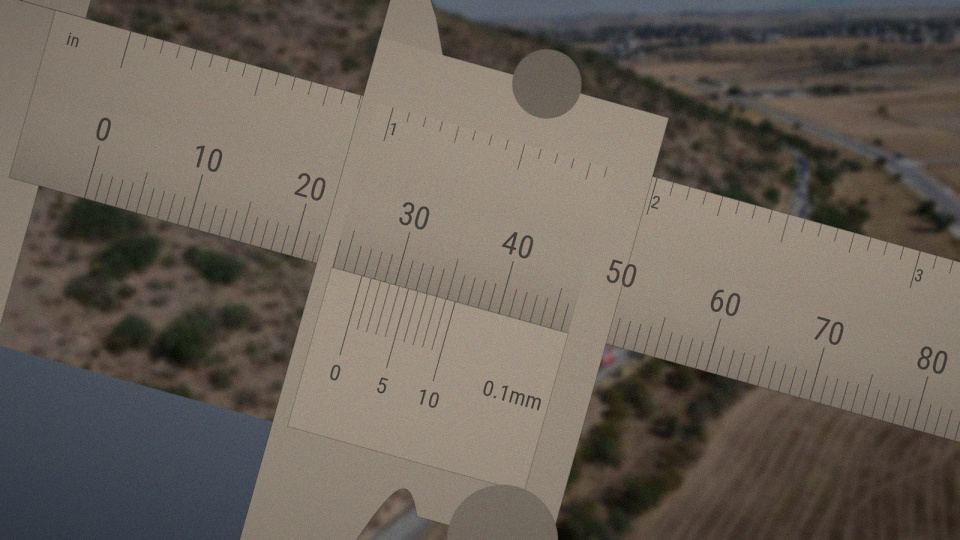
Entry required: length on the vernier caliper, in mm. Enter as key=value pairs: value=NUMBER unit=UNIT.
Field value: value=26.8 unit=mm
